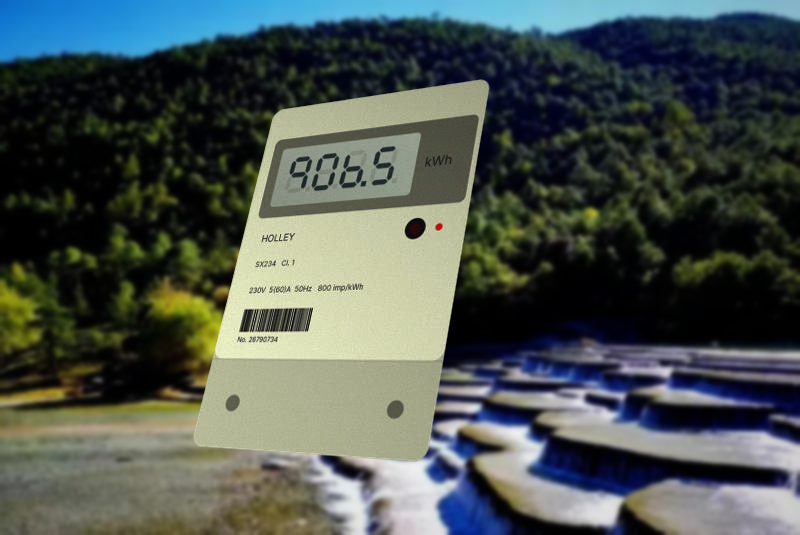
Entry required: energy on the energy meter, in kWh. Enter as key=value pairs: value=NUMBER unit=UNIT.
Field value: value=906.5 unit=kWh
